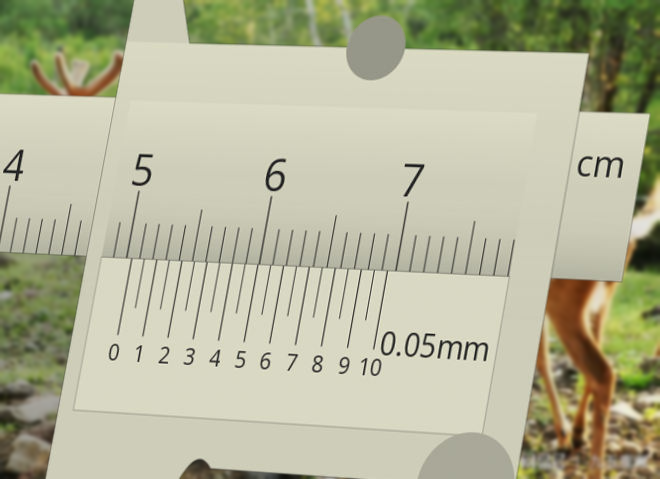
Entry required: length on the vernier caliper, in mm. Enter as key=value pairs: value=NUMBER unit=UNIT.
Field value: value=50.4 unit=mm
